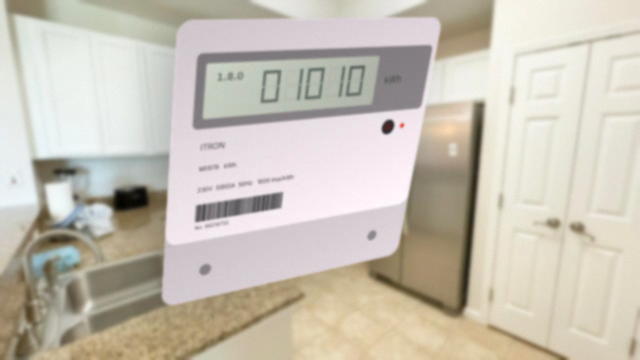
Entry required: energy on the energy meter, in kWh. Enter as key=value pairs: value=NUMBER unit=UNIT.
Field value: value=1010 unit=kWh
